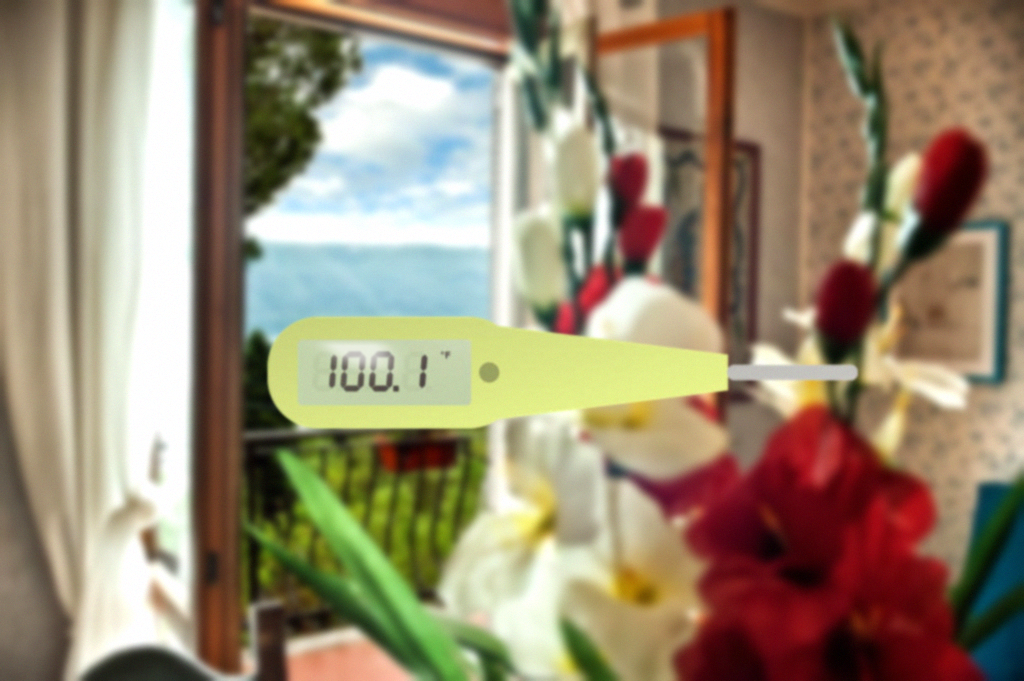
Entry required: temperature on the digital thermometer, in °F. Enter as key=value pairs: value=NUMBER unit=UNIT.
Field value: value=100.1 unit=°F
